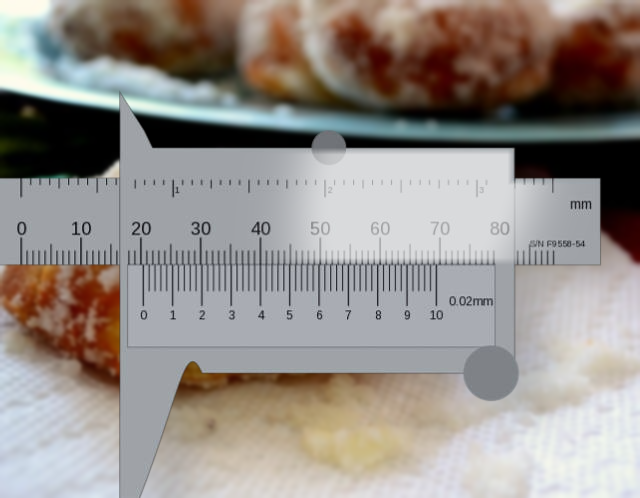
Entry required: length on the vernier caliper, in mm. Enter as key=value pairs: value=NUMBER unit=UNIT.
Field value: value=20.4 unit=mm
